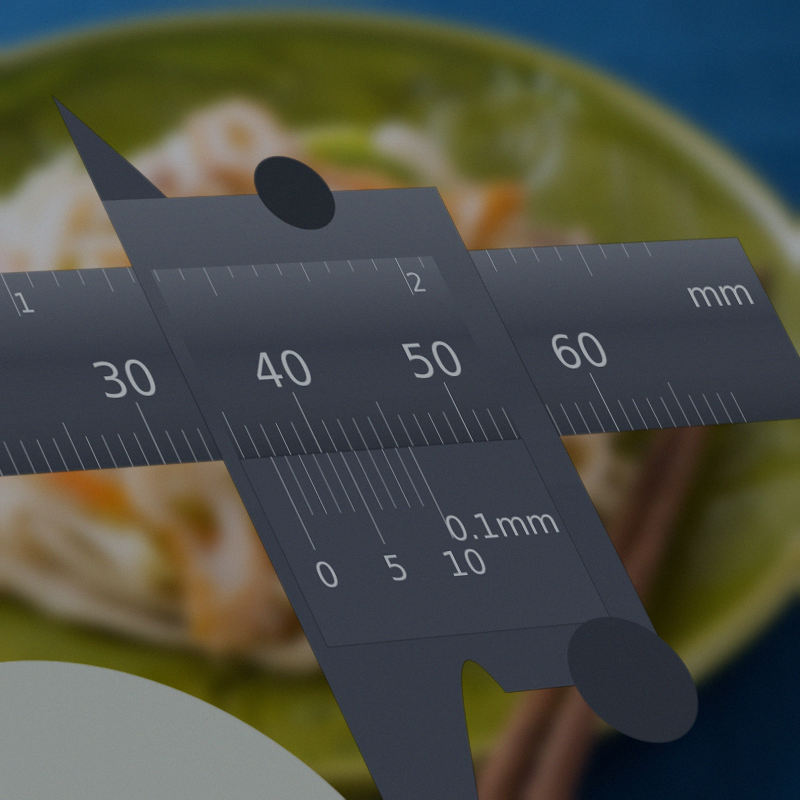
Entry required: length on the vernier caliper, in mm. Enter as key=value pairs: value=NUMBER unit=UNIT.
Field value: value=36.7 unit=mm
